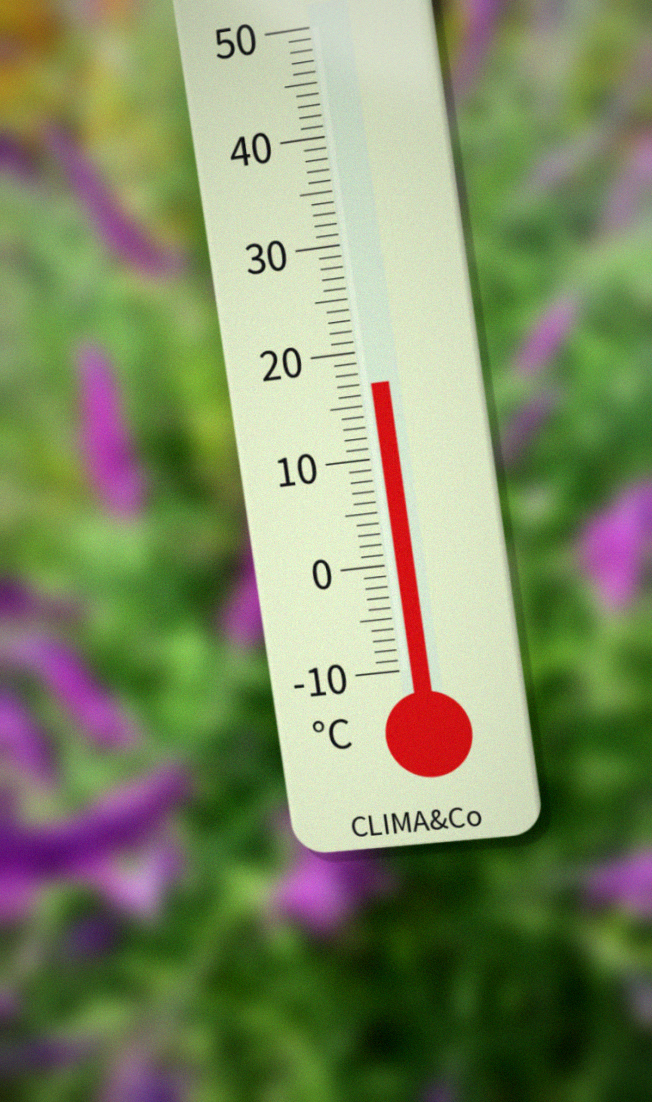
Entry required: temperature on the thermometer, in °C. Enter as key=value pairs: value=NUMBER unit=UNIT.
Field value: value=17 unit=°C
